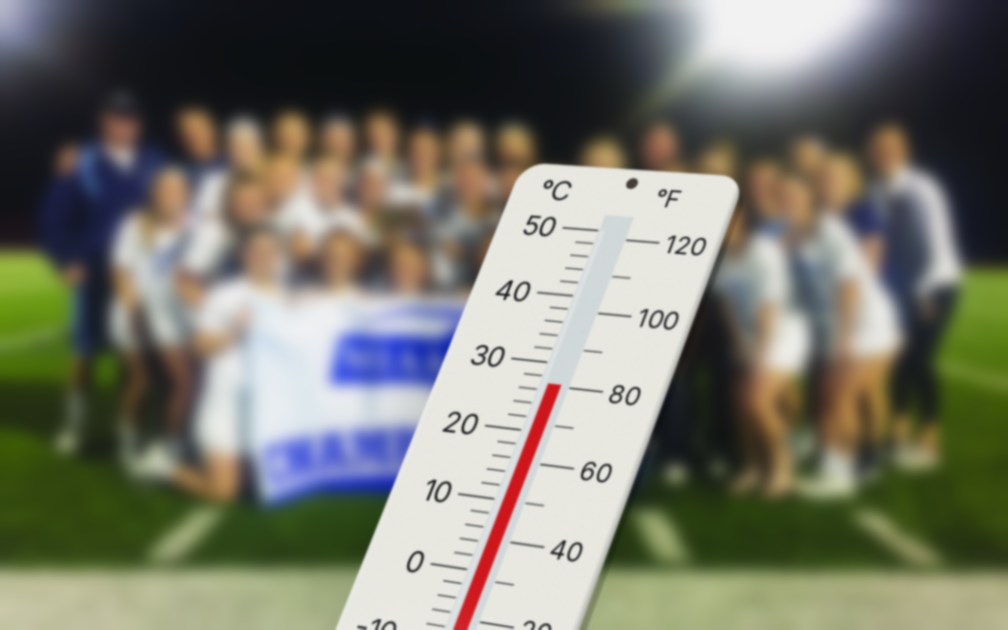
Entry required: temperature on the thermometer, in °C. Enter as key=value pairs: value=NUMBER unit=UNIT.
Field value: value=27 unit=°C
